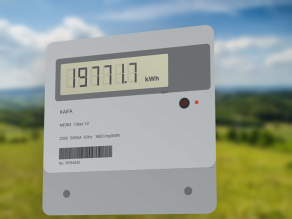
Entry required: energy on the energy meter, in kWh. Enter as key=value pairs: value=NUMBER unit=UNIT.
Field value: value=19771.7 unit=kWh
